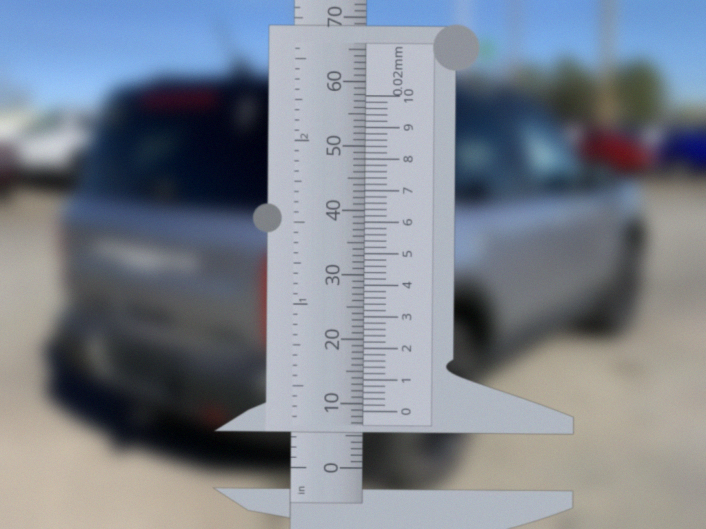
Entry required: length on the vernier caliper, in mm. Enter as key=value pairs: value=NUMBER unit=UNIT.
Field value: value=8.8 unit=mm
